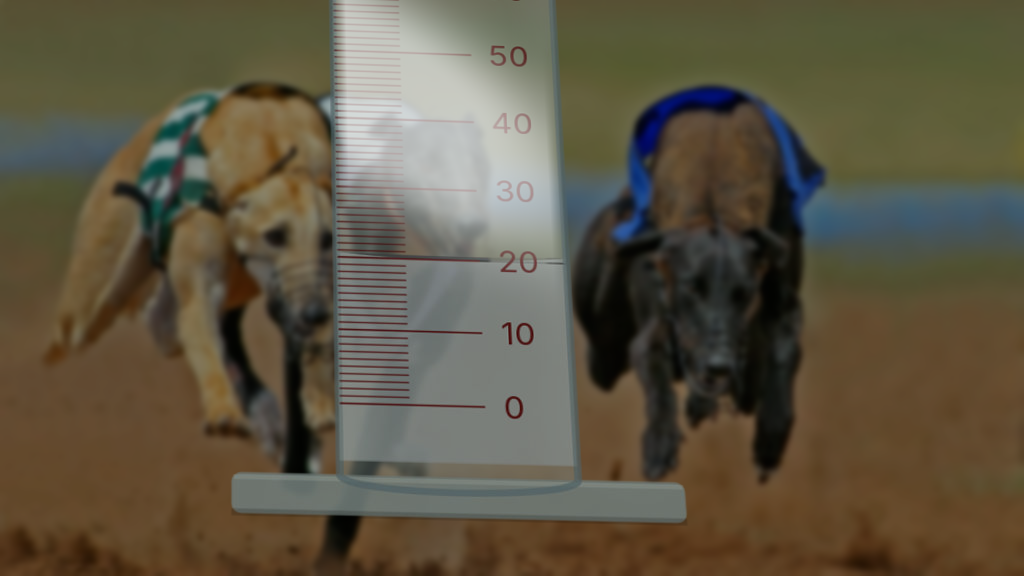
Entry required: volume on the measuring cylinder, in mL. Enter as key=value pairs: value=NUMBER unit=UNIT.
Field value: value=20 unit=mL
